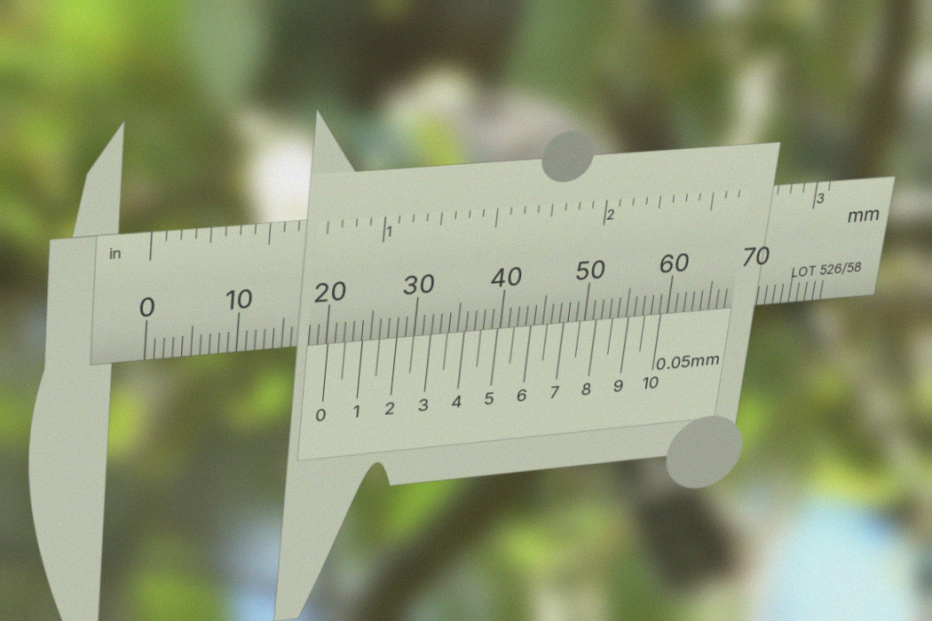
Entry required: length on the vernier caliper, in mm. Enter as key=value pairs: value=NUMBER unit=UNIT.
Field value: value=20.2 unit=mm
